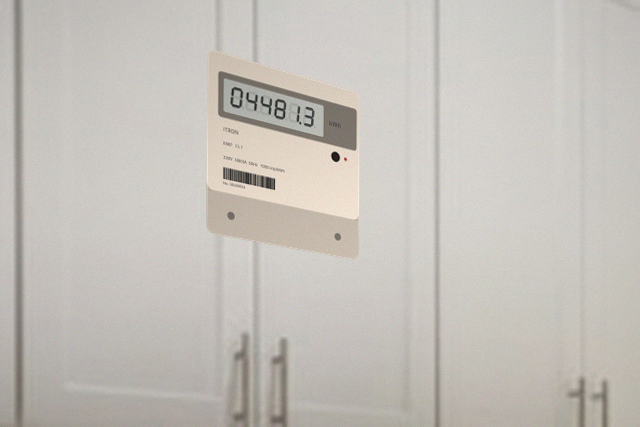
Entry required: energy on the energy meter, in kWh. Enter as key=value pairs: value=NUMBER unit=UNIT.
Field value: value=4481.3 unit=kWh
